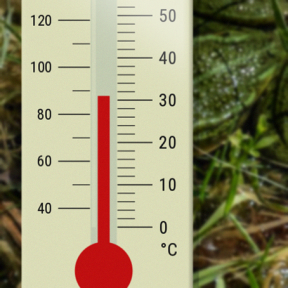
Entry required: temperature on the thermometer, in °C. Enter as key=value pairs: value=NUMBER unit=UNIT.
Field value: value=31 unit=°C
